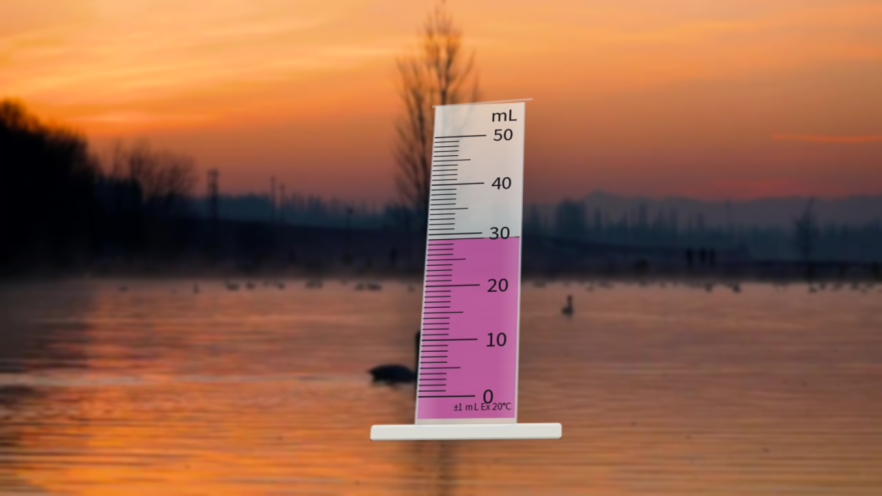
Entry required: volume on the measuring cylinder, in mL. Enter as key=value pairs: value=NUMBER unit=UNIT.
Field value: value=29 unit=mL
